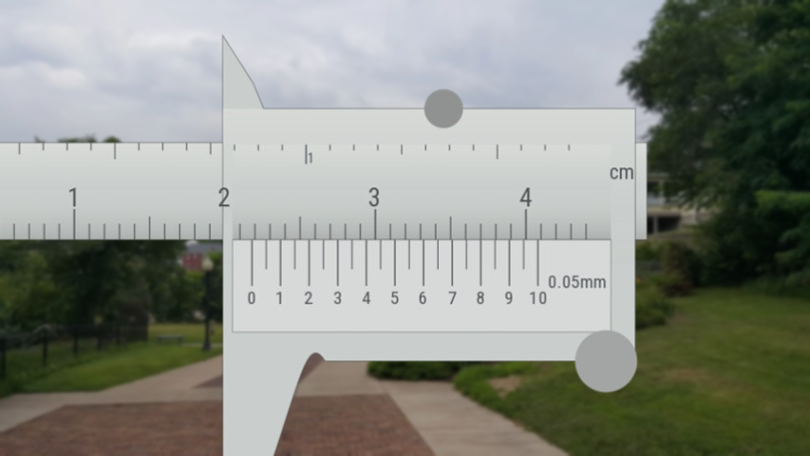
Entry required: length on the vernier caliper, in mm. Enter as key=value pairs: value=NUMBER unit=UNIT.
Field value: value=21.8 unit=mm
